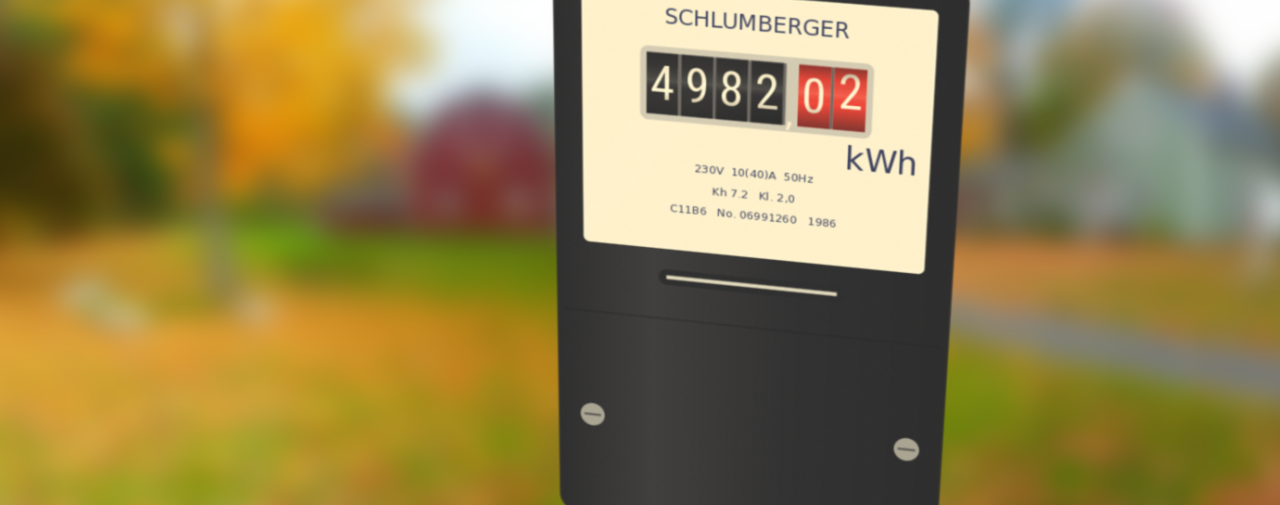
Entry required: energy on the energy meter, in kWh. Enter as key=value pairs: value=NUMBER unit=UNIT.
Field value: value=4982.02 unit=kWh
